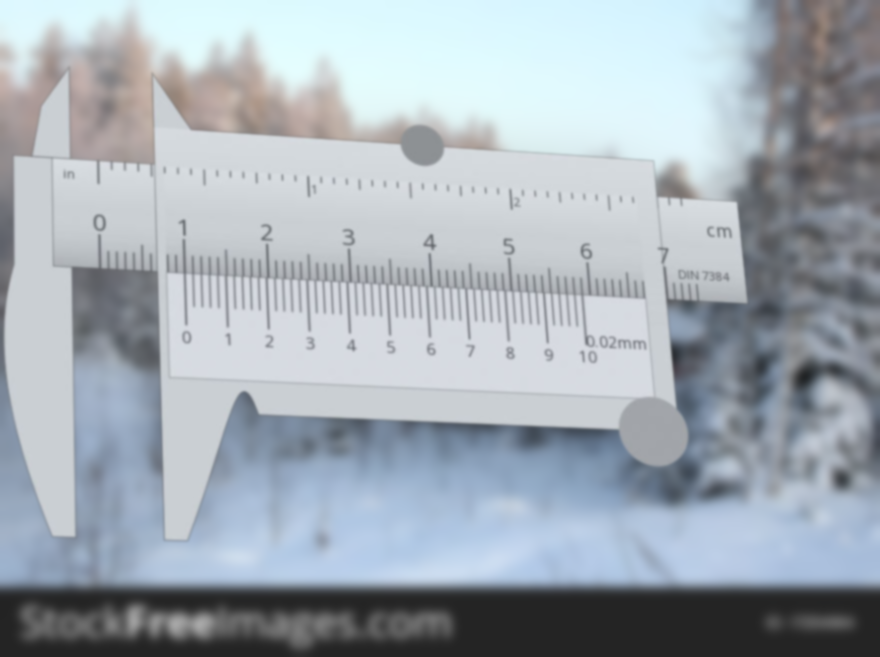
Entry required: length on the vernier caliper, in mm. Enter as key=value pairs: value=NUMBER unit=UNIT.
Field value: value=10.0 unit=mm
